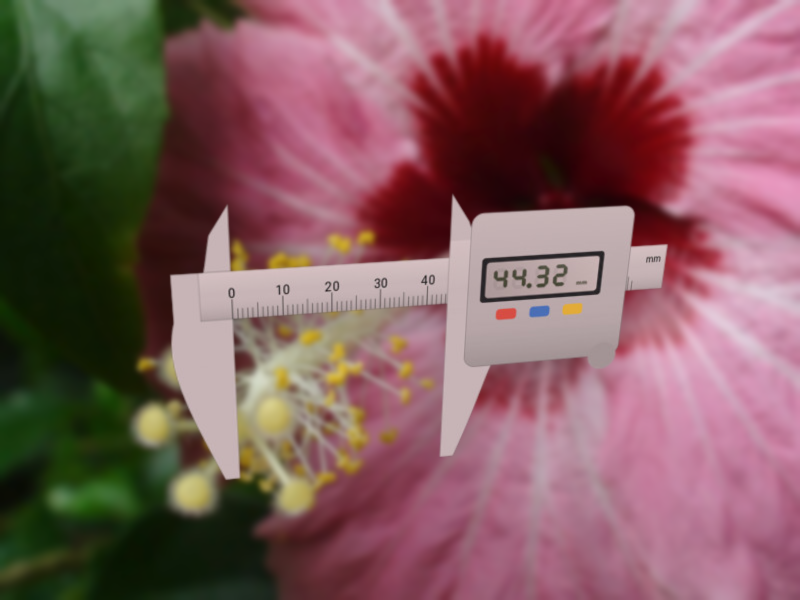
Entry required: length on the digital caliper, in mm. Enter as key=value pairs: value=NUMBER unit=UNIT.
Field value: value=44.32 unit=mm
